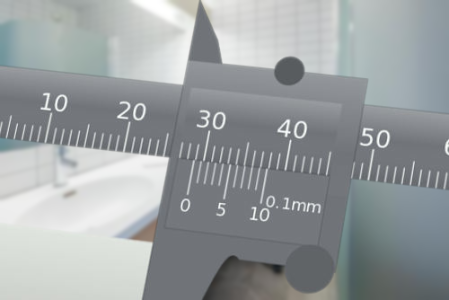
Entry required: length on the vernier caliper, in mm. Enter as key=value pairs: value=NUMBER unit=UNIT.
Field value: value=28.8 unit=mm
